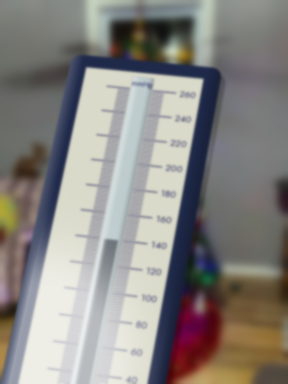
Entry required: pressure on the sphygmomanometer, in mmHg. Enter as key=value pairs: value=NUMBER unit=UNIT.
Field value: value=140 unit=mmHg
